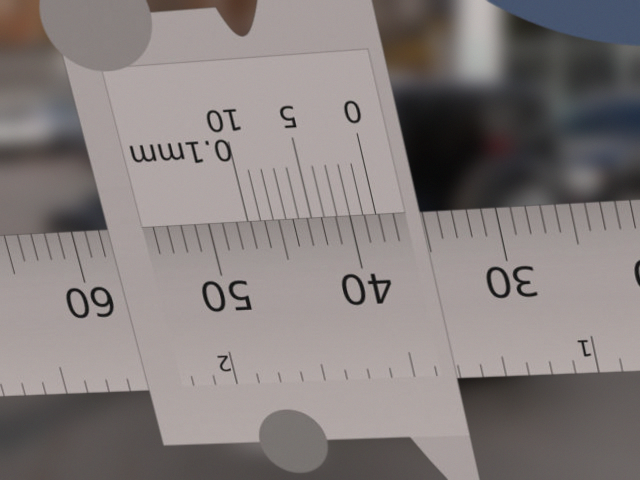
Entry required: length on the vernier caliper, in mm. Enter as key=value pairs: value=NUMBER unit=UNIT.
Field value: value=38.2 unit=mm
